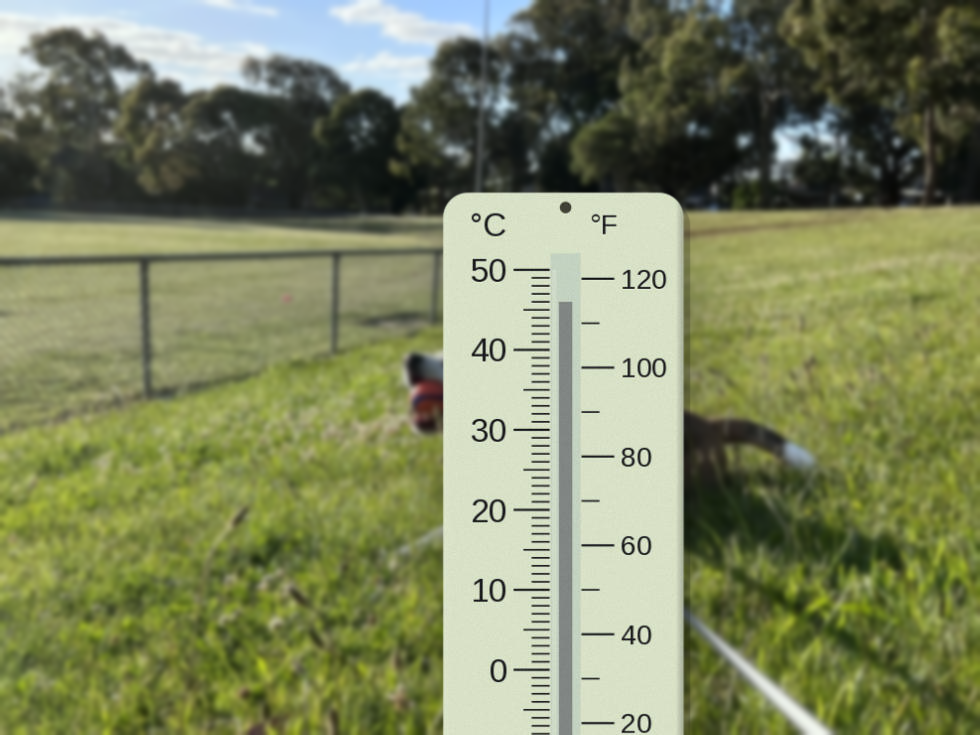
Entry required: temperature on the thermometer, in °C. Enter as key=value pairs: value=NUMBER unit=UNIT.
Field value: value=46 unit=°C
